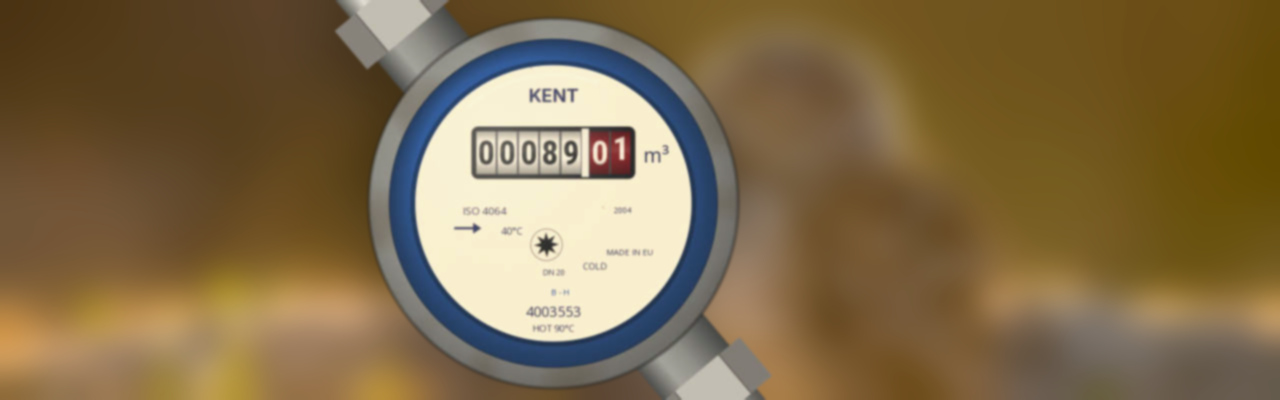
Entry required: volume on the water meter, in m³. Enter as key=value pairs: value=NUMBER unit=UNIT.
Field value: value=89.01 unit=m³
